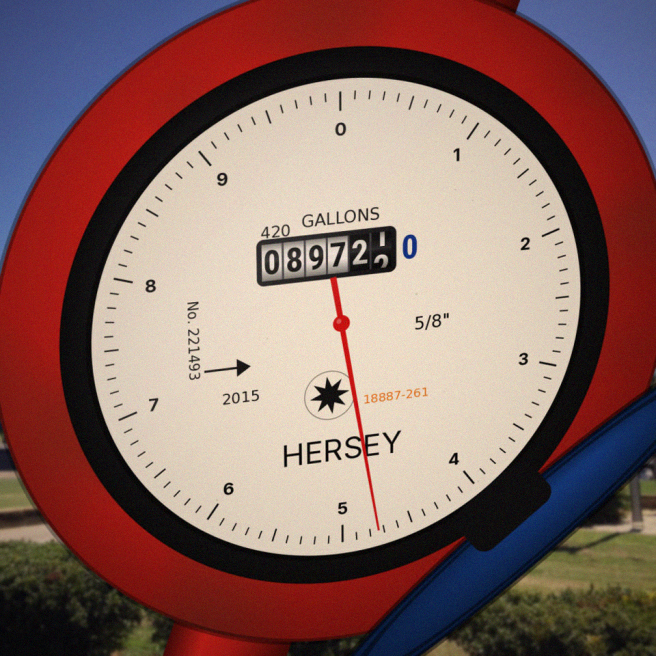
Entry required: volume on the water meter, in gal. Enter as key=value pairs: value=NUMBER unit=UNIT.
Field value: value=897214.7 unit=gal
